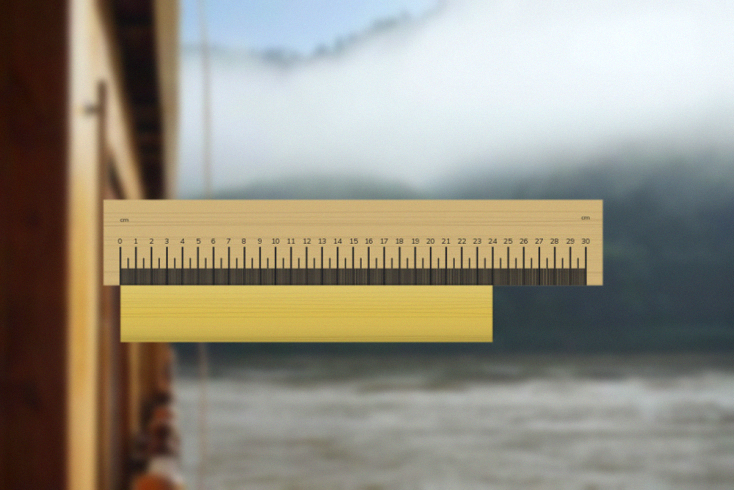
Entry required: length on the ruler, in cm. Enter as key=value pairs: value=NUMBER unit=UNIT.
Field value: value=24 unit=cm
